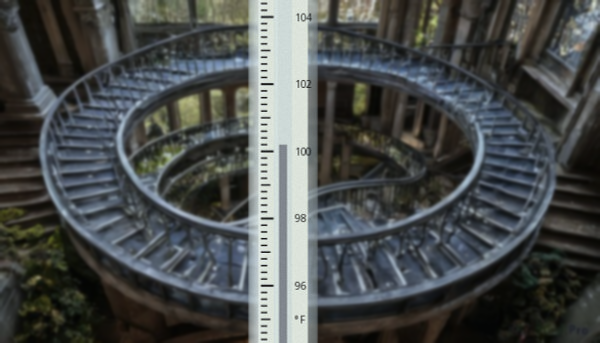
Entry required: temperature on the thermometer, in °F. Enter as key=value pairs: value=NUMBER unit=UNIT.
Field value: value=100.2 unit=°F
